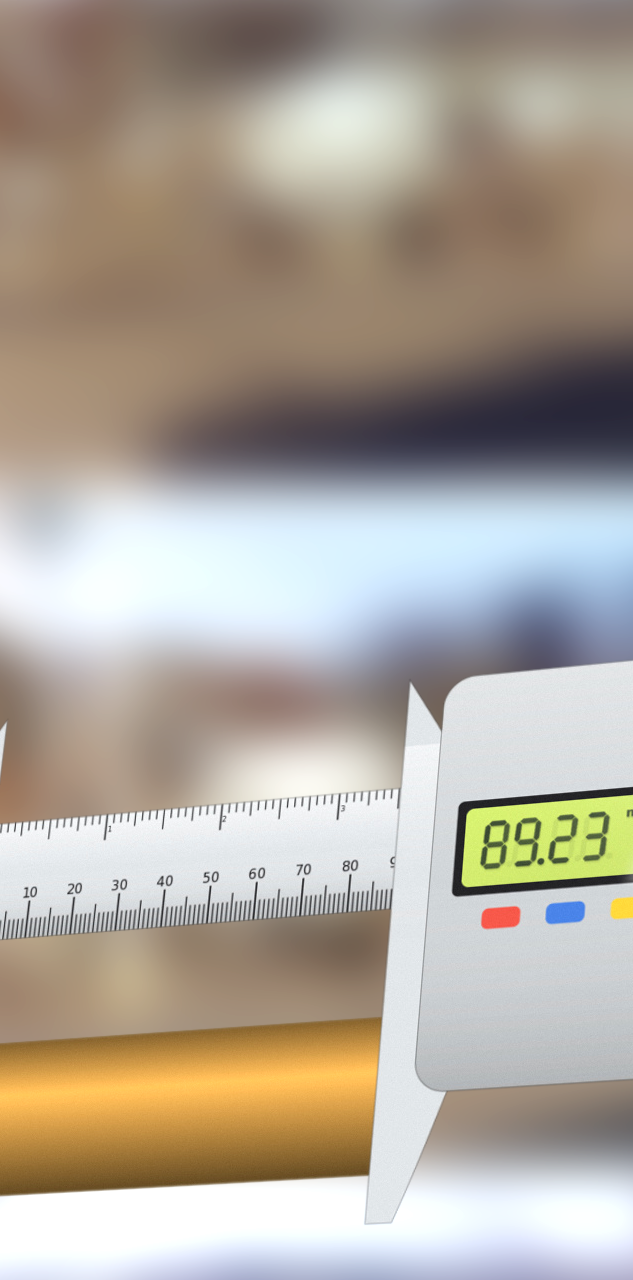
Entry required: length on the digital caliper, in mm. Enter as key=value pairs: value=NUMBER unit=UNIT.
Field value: value=89.23 unit=mm
